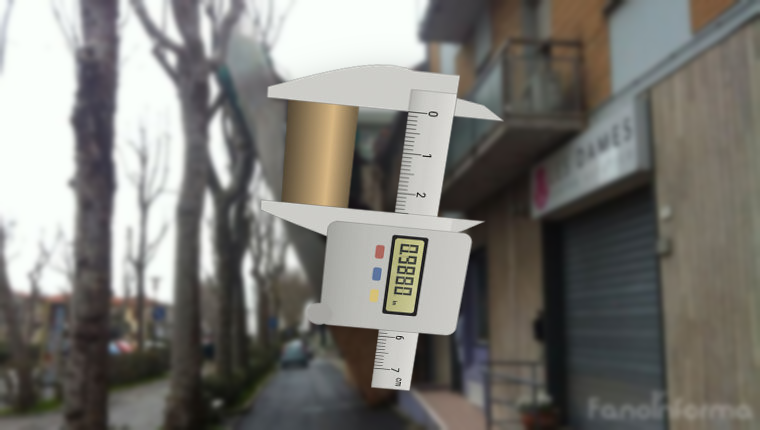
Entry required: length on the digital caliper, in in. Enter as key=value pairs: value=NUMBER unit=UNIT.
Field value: value=0.9880 unit=in
